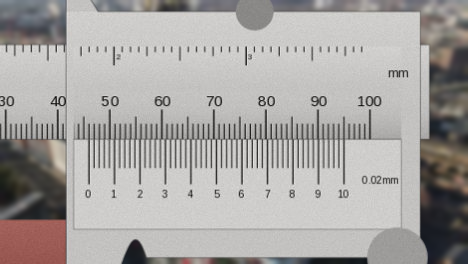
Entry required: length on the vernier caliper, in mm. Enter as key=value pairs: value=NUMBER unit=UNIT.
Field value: value=46.0 unit=mm
